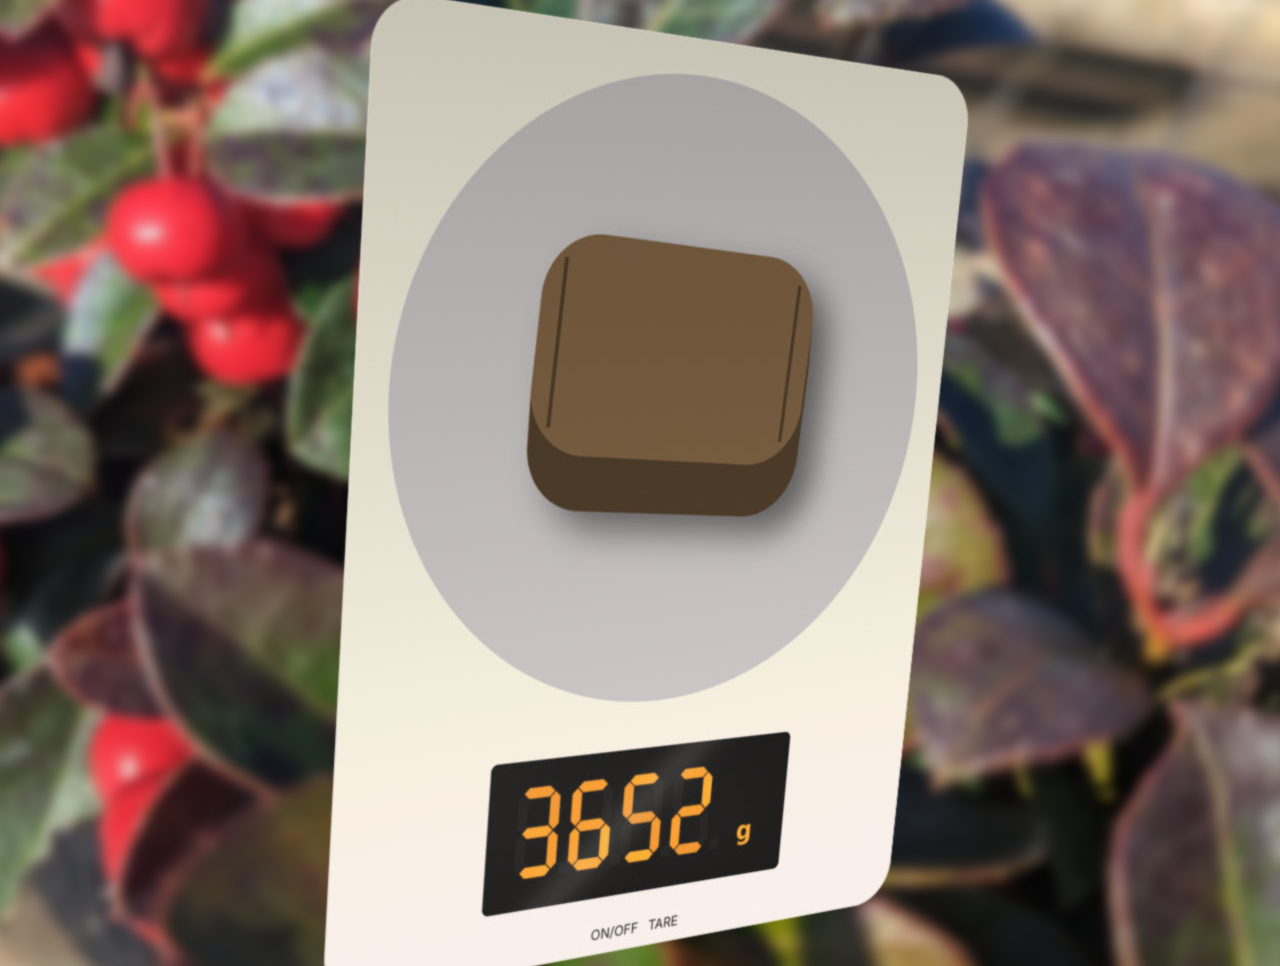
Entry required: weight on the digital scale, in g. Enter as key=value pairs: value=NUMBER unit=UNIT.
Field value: value=3652 unit=g
